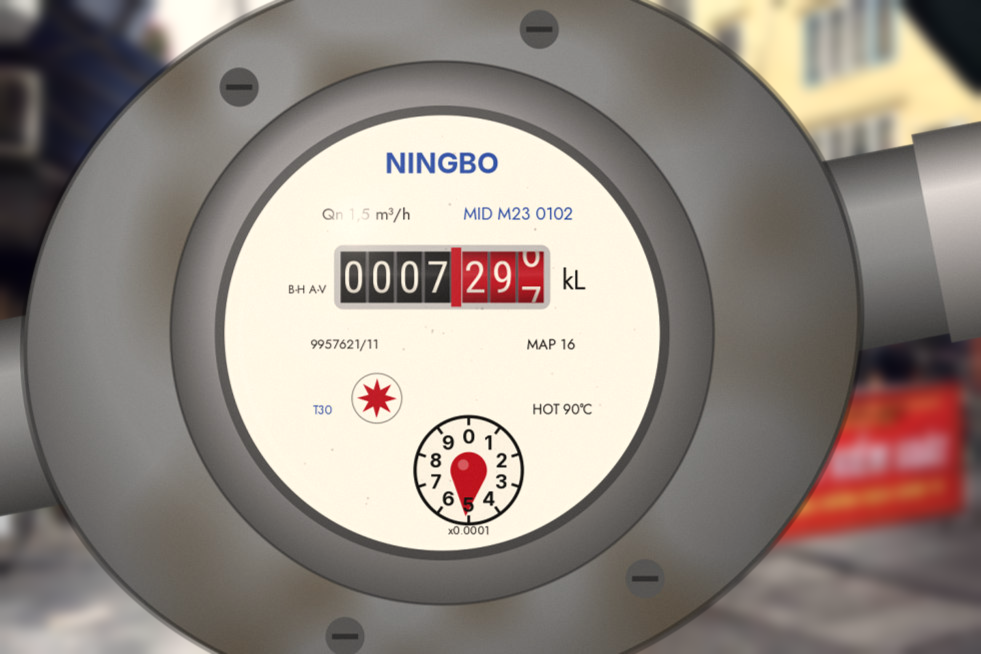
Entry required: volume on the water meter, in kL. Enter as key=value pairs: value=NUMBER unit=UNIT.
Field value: value=7.2965 unit=kL
